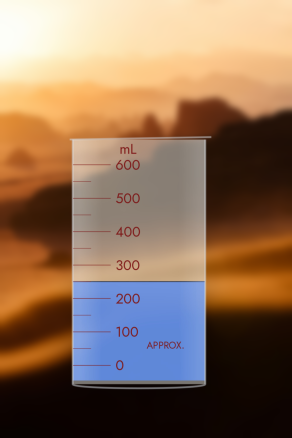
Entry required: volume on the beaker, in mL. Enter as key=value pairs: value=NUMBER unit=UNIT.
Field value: value=250 unit=mL
